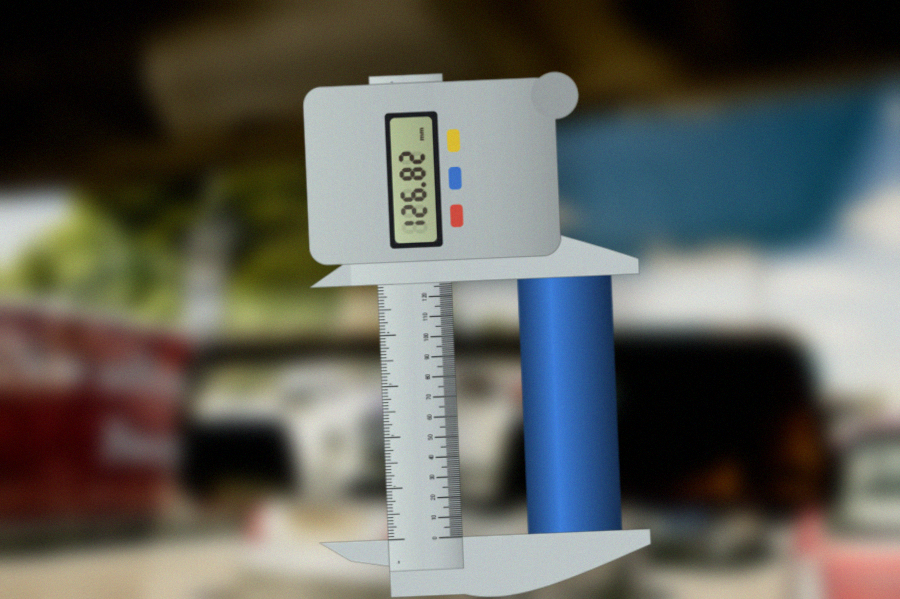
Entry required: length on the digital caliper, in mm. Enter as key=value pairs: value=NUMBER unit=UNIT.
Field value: value=126.82 unit=mm
